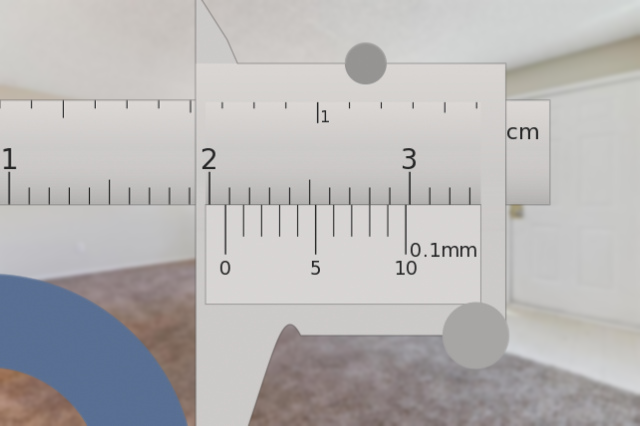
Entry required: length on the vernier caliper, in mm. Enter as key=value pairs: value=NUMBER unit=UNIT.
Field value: value=20.8 unit=mm
